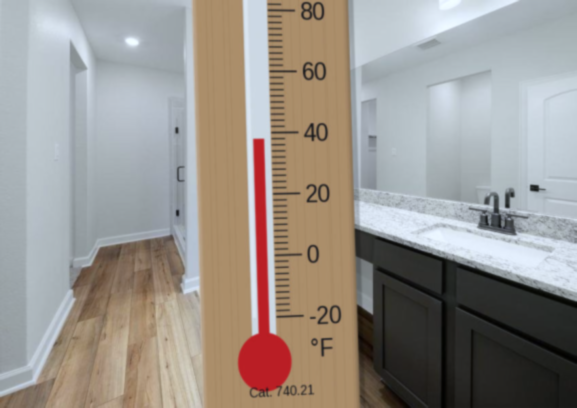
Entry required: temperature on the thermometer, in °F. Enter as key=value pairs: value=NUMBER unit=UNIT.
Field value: value=38 unit=°F
